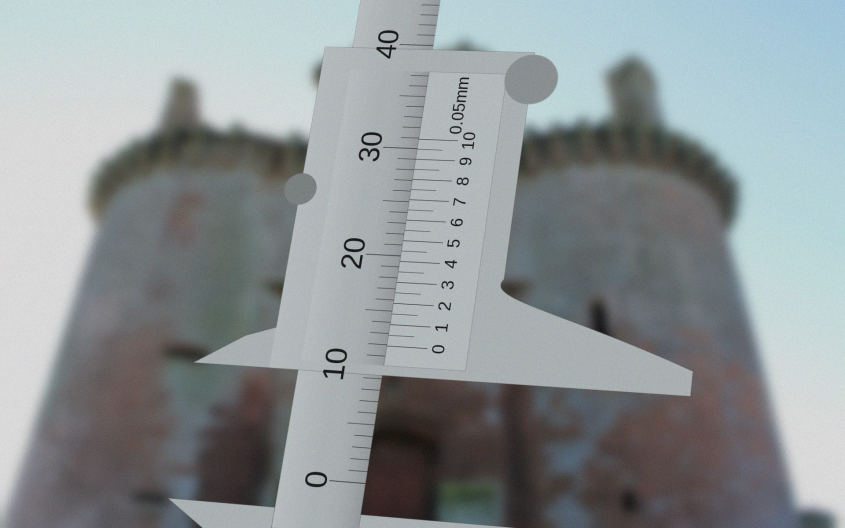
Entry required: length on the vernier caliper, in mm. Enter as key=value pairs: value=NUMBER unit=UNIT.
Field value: value=11.9 unit=mm
